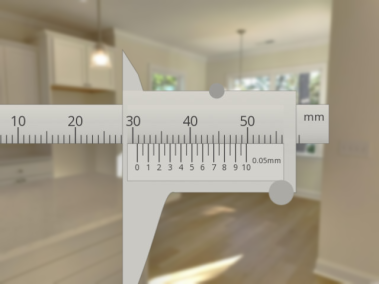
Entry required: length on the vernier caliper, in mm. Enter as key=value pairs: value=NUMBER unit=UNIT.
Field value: value=30.8 unit=mm
